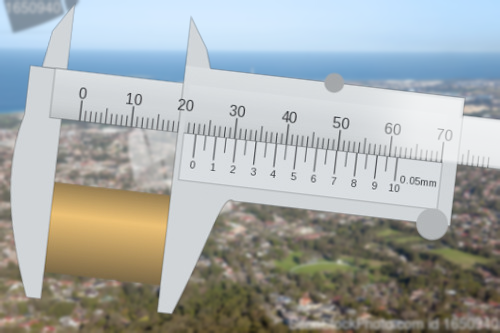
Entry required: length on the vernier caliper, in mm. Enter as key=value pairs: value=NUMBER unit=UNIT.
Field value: value=22.5 unit=mm
